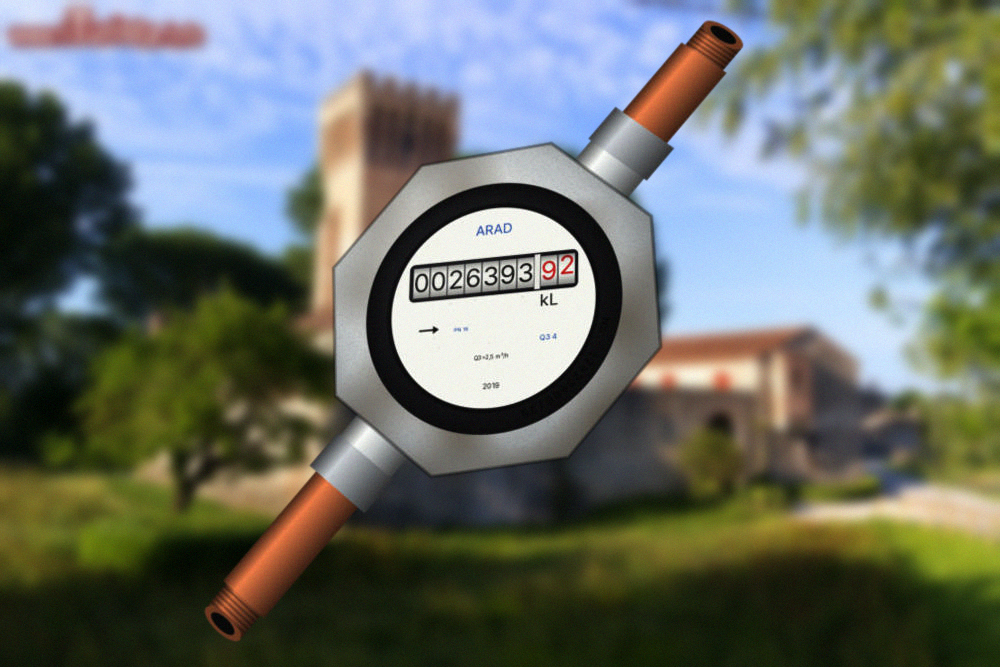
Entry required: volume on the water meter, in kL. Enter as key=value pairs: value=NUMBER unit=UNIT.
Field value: value=26393.92 unit=kL
